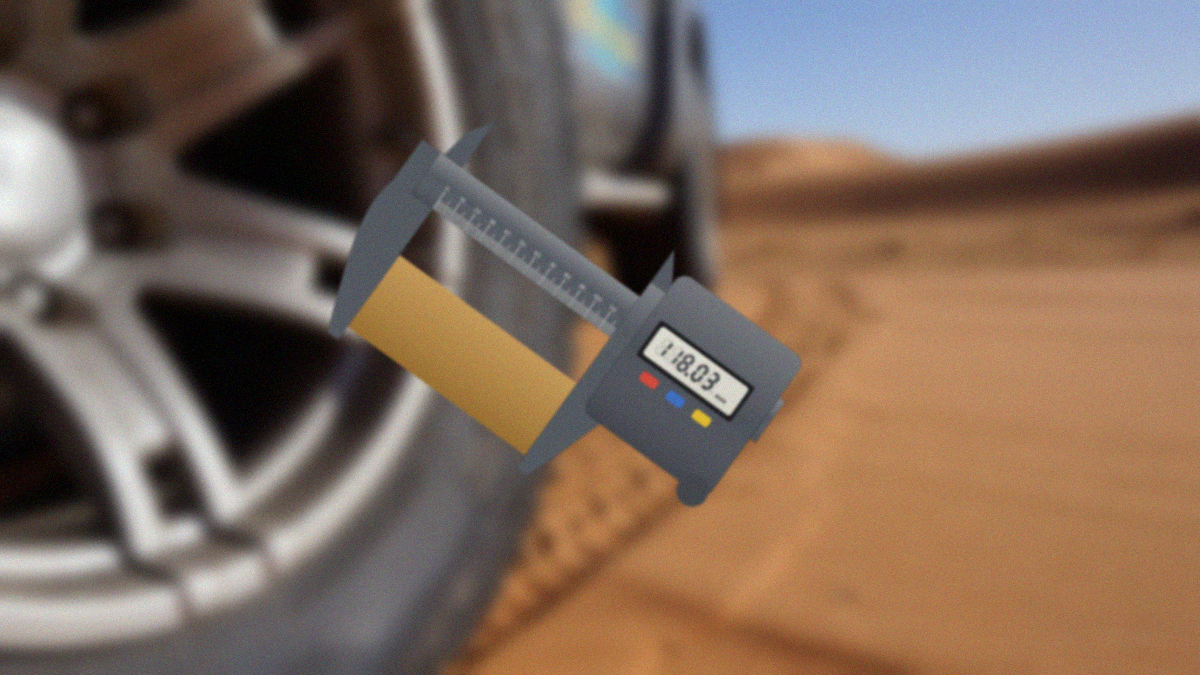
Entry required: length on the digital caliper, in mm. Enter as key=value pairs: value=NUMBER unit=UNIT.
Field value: value=118.03 unit=mm
